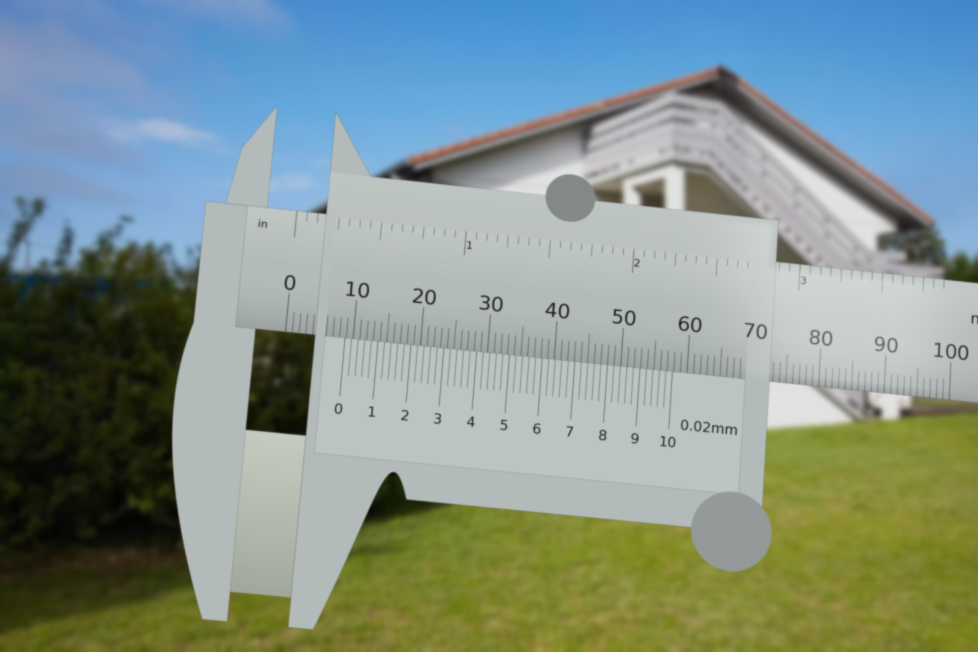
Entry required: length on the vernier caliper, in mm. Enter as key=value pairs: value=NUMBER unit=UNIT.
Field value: value=8.8 unit=mm
